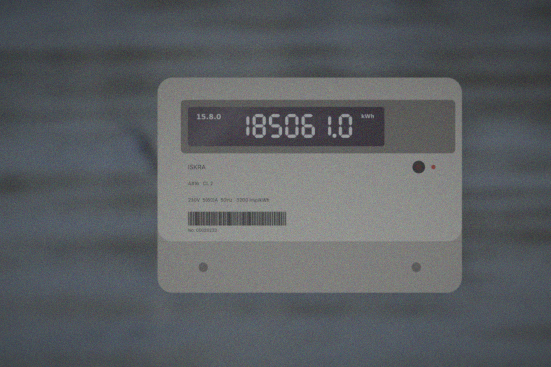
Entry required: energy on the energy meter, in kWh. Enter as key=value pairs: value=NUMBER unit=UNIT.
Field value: value=185061.0 unit=kWh
